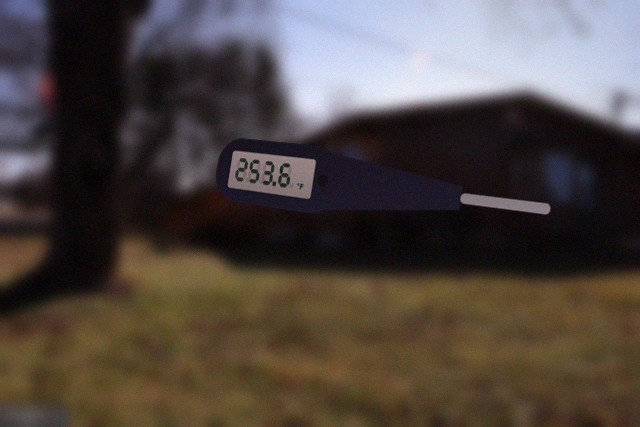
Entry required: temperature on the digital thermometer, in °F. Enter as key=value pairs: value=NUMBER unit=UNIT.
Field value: value=253.6 unit=°F
